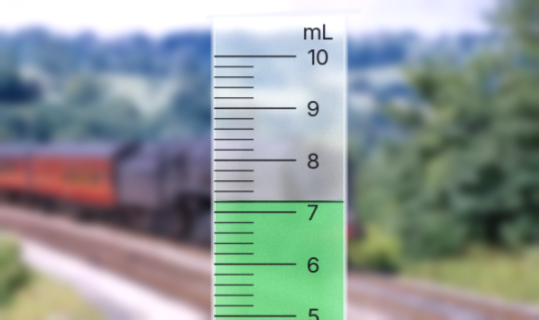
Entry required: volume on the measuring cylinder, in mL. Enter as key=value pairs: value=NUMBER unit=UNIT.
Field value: value=7.2 unit=mL
